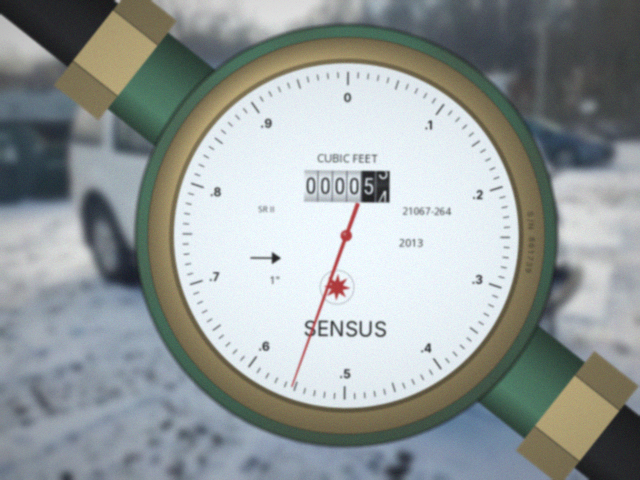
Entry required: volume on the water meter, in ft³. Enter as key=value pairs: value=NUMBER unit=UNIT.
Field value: value=53.55 unit=ft³
